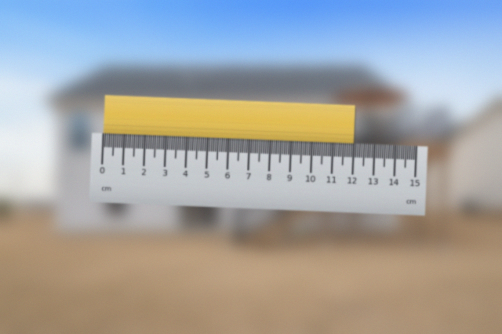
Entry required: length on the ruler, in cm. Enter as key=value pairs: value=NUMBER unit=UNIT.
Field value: value=12 unit=cm
